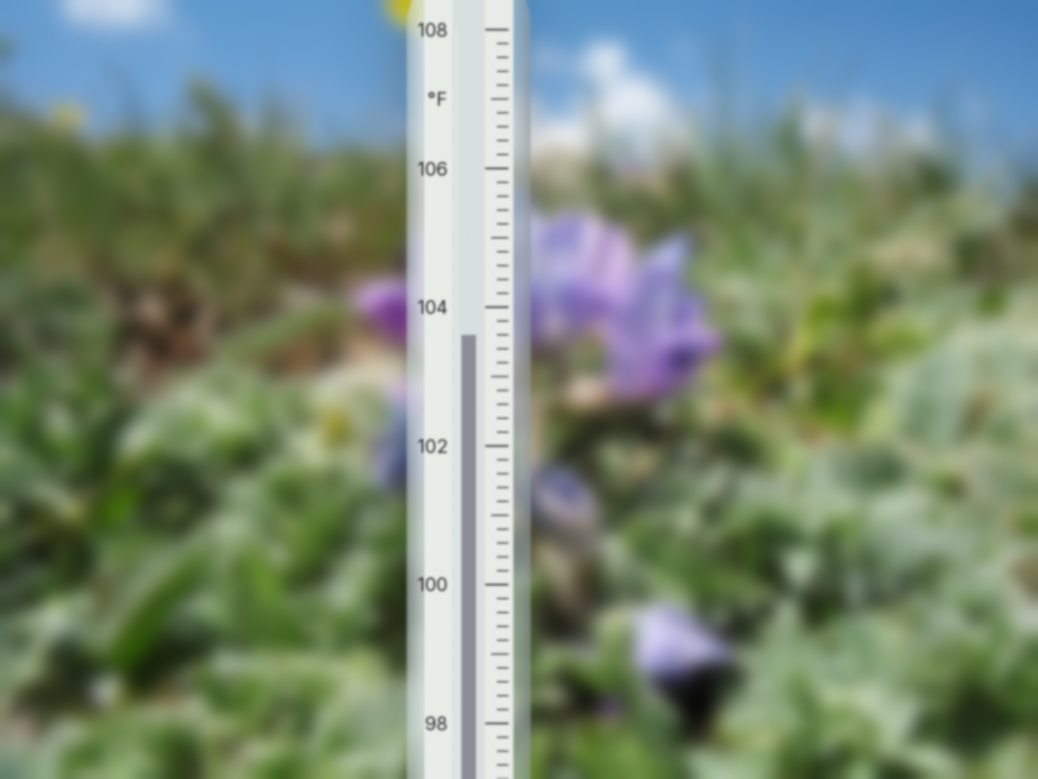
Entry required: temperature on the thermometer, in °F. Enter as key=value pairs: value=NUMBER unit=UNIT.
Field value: value=103.6 unit=°F
